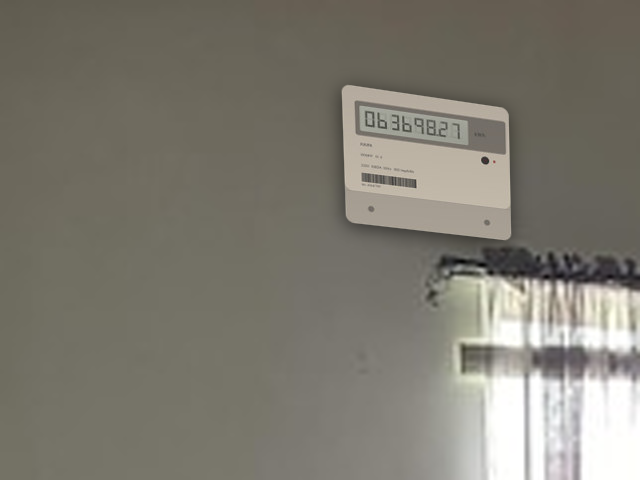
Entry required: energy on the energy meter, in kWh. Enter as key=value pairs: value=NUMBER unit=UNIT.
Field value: value=63698.27 unit=kWh
